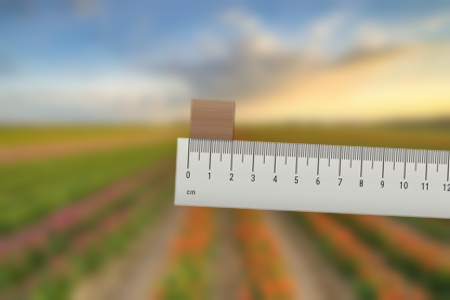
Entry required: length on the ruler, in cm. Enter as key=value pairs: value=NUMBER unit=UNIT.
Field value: value=2 unit=cm
